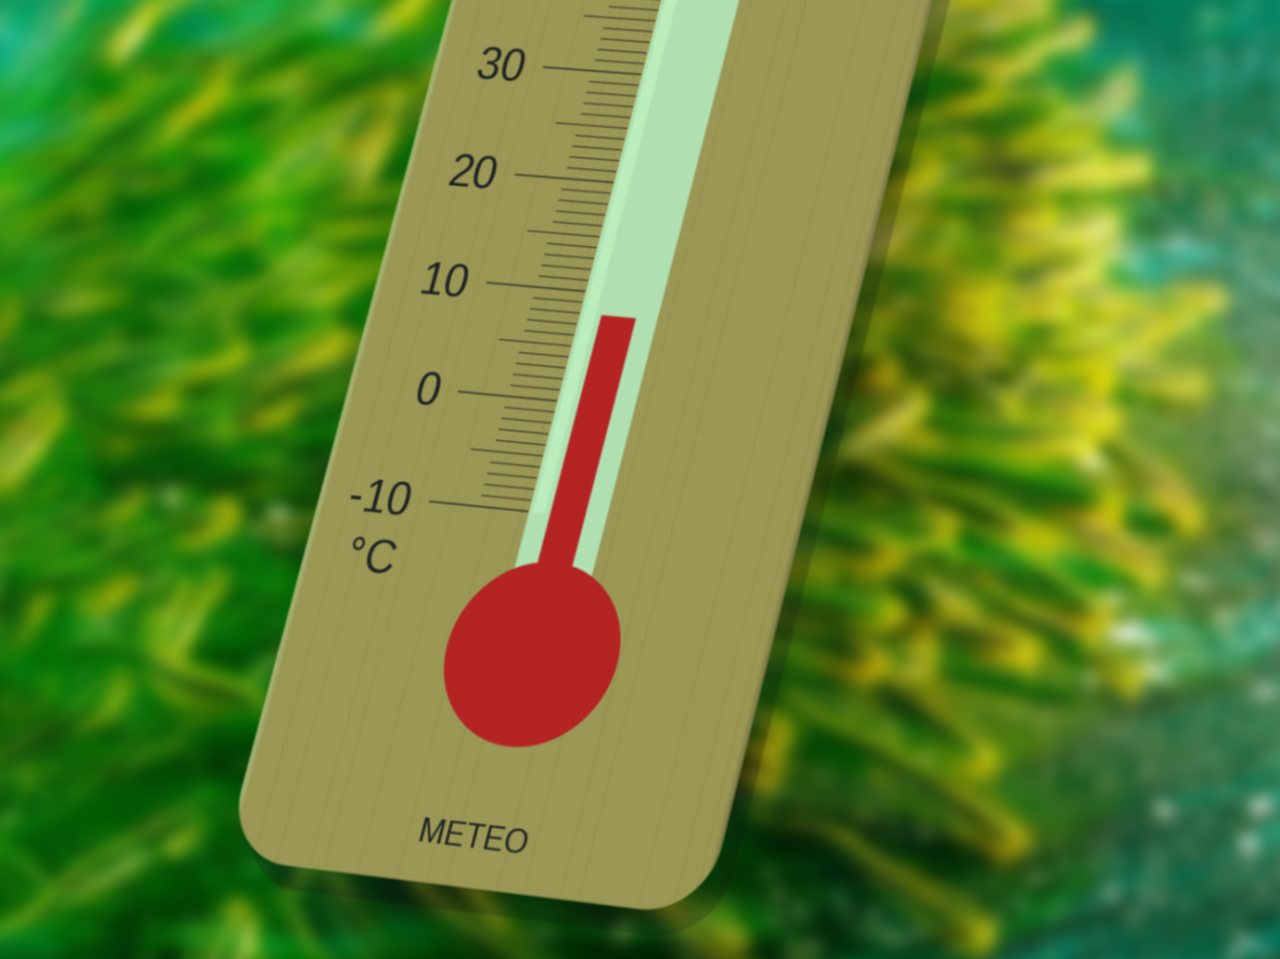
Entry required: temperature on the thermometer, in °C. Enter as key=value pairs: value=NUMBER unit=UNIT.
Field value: value=8 unit=°C
